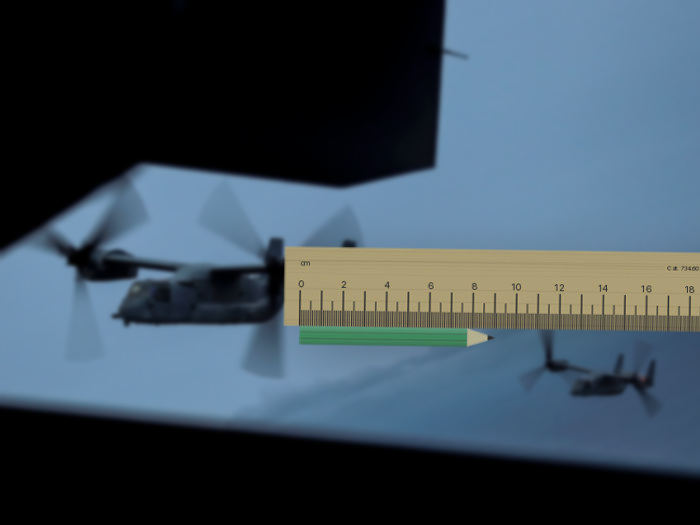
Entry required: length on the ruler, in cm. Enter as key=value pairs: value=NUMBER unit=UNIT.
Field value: value=9 unit=cm
